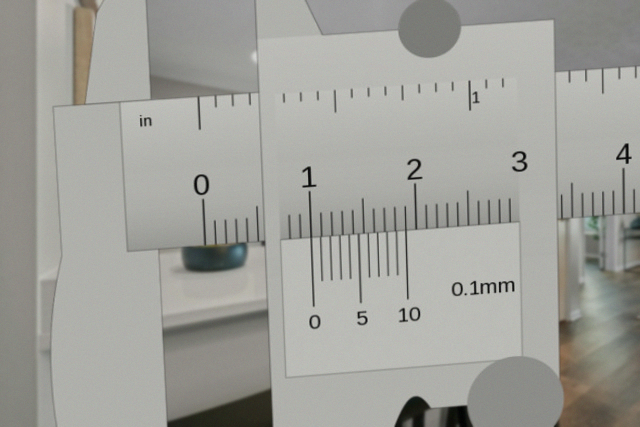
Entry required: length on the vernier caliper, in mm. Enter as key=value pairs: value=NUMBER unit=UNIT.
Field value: value=10.0 unit=mm
